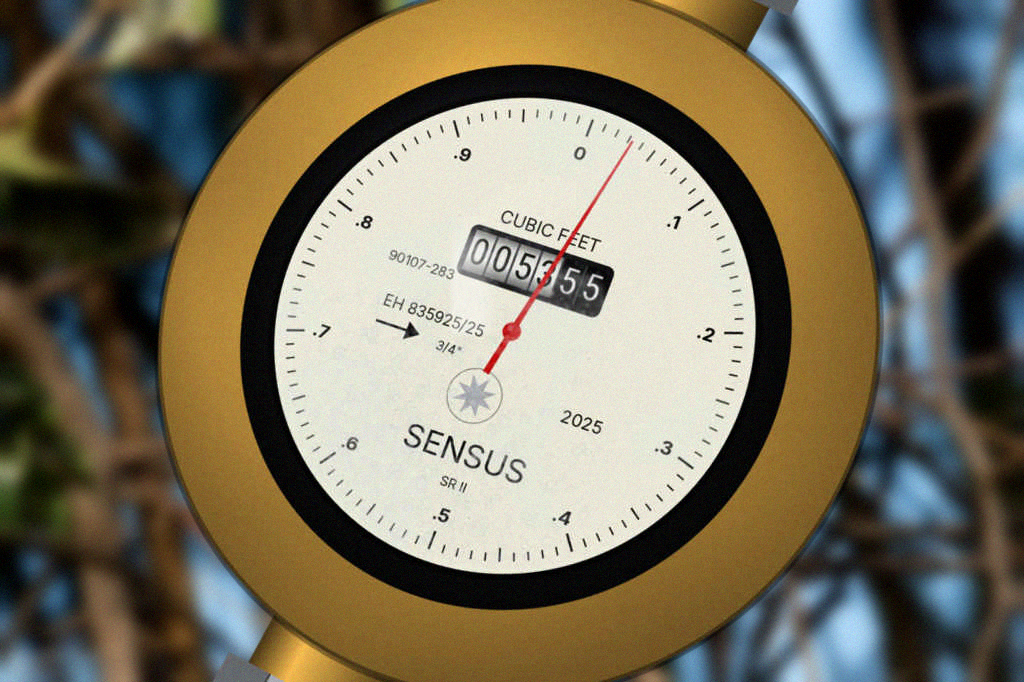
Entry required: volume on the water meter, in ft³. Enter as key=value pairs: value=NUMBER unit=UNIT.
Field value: value=5355.03 unit=ft³
